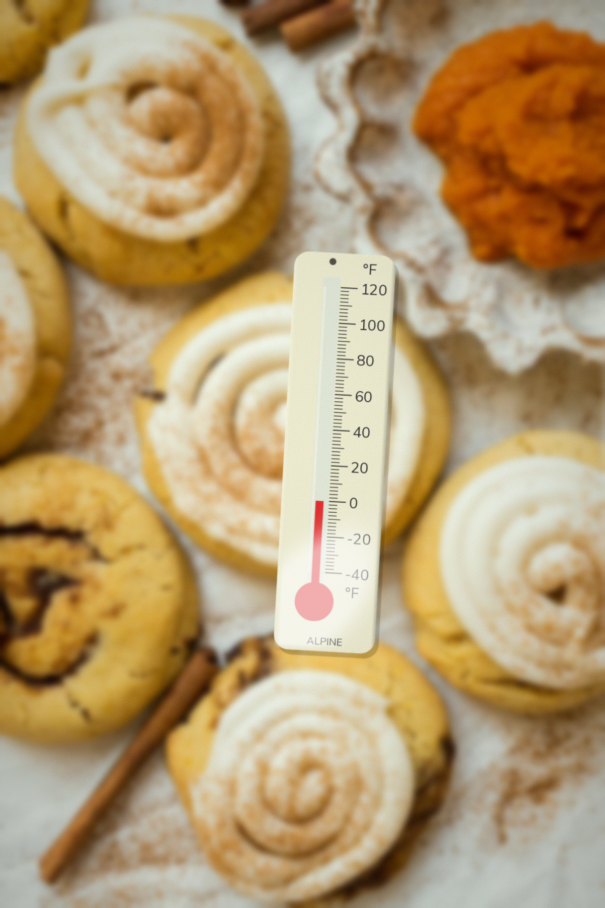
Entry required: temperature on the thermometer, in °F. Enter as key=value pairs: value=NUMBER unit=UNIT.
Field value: value=0 unit=°F
